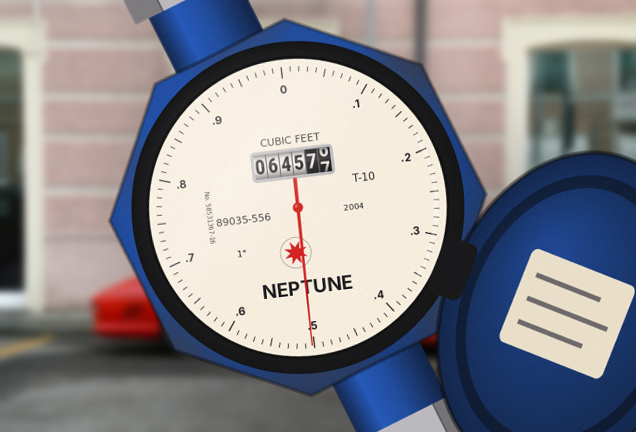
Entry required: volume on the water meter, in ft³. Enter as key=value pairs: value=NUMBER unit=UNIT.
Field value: value=64576.50 unit=ft³
